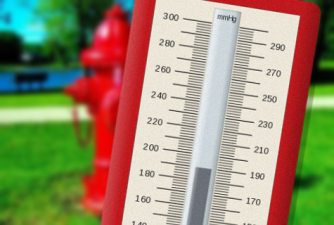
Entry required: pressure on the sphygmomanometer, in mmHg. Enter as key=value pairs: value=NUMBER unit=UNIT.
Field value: value=190 unit=mmHg
